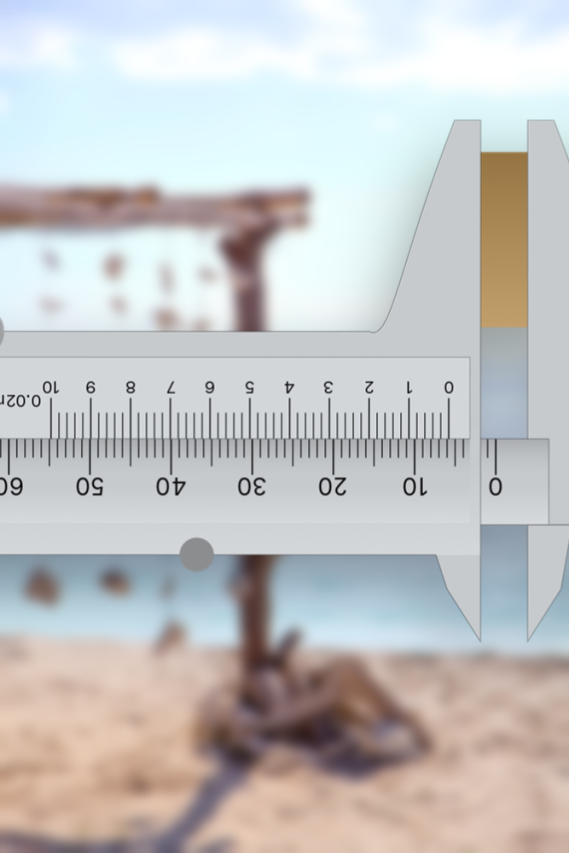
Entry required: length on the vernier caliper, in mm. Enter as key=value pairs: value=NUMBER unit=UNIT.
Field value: value=5.8 unit=mm
